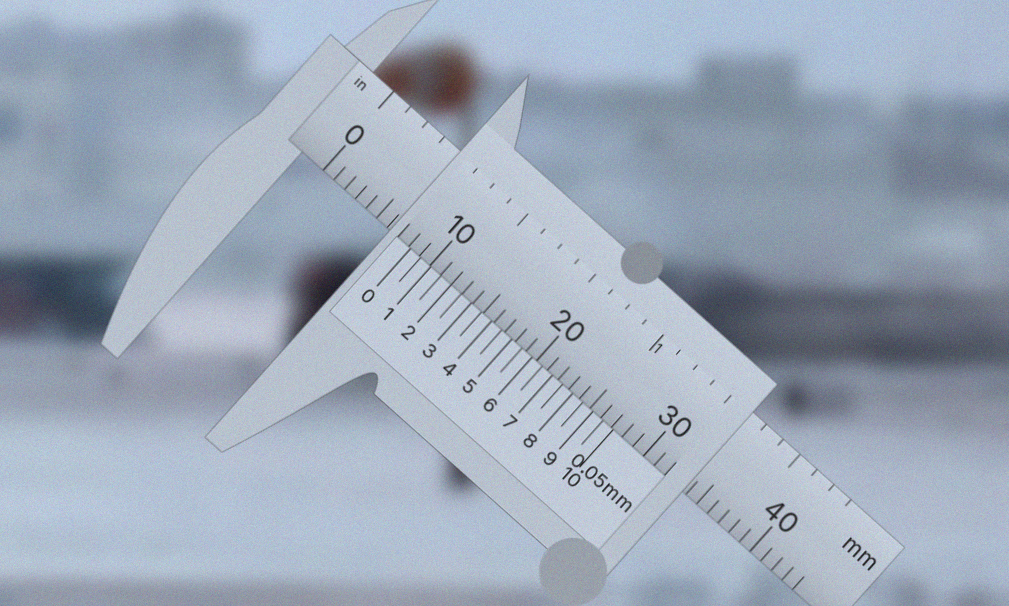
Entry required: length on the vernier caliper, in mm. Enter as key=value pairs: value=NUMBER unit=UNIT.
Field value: value=8.2 unit=mm
